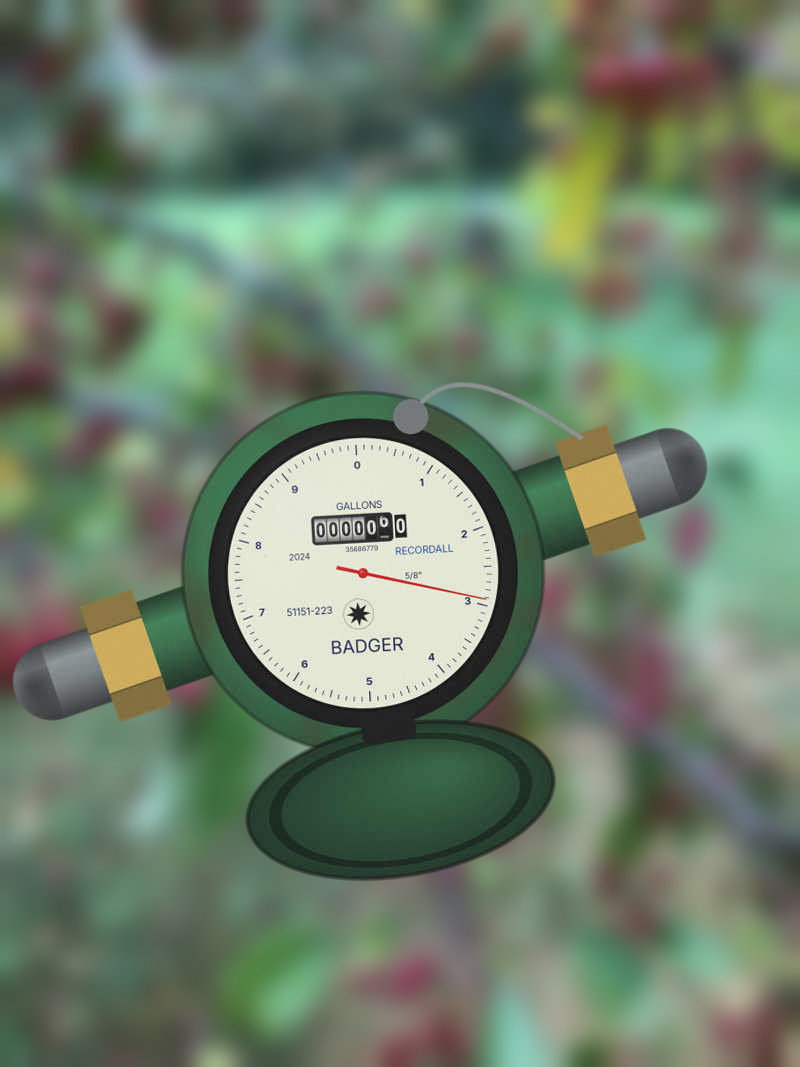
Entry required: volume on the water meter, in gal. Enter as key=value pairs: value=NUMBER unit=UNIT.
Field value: value=62.9 unit=gal
